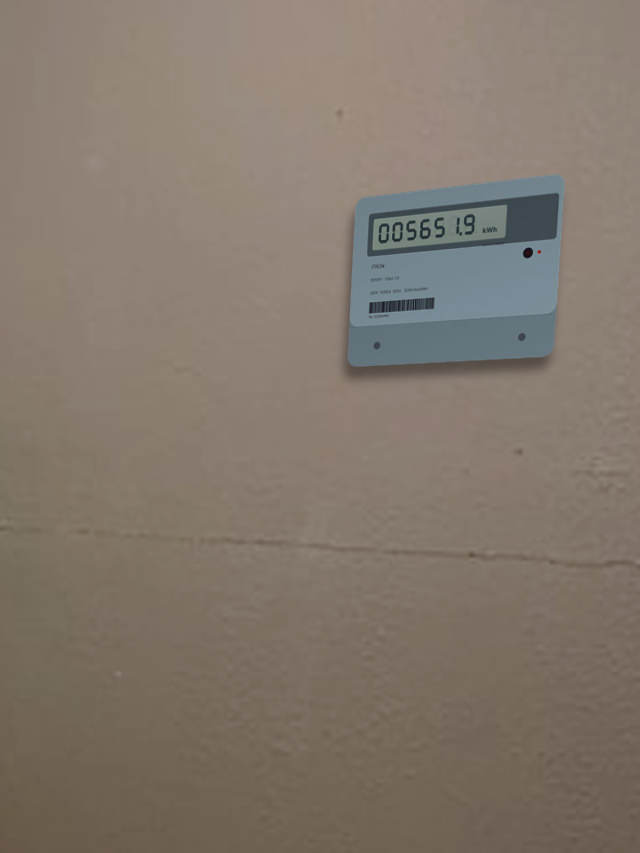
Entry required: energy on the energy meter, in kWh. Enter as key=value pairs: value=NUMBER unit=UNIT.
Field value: value=5651.9 unit=kWh
